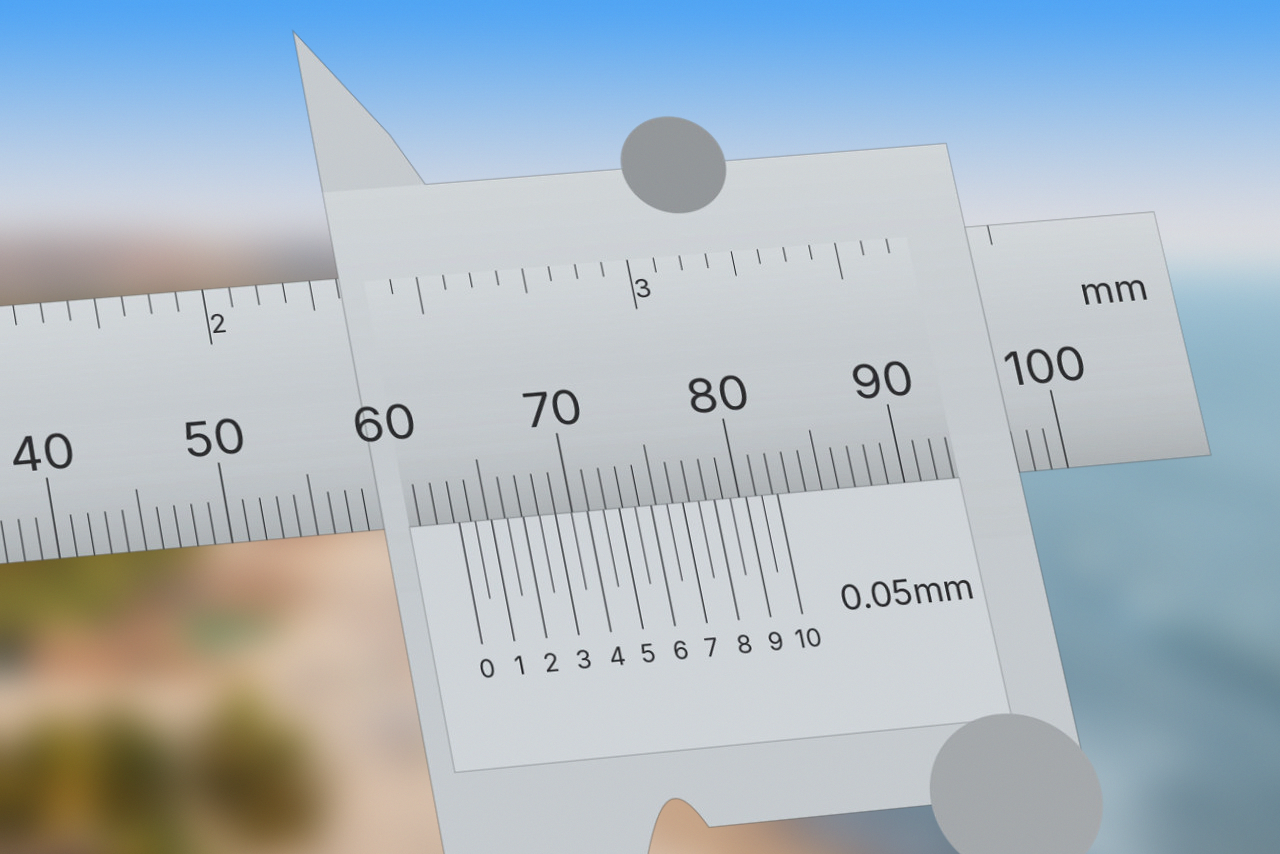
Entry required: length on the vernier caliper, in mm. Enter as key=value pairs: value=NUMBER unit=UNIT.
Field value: value=63.3 unit=mm
